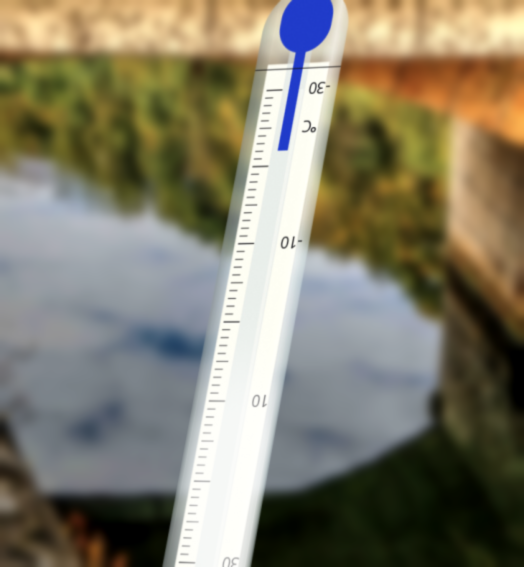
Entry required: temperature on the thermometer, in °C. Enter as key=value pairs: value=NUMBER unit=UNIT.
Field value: value=-22 unit=°C
